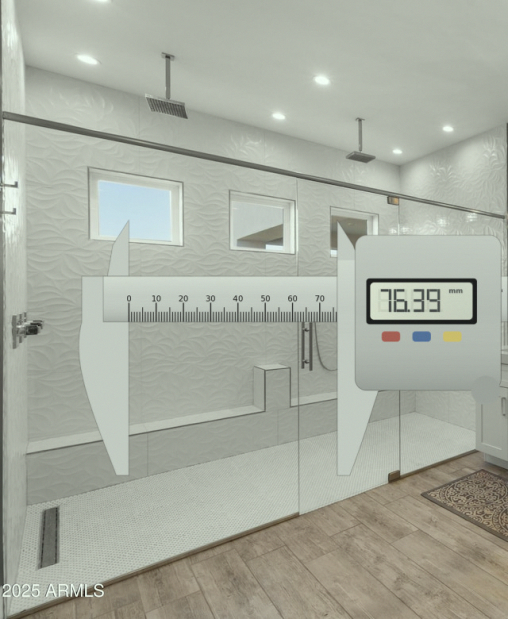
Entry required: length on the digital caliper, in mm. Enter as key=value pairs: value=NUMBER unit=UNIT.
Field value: value=76.39 unit=mm
